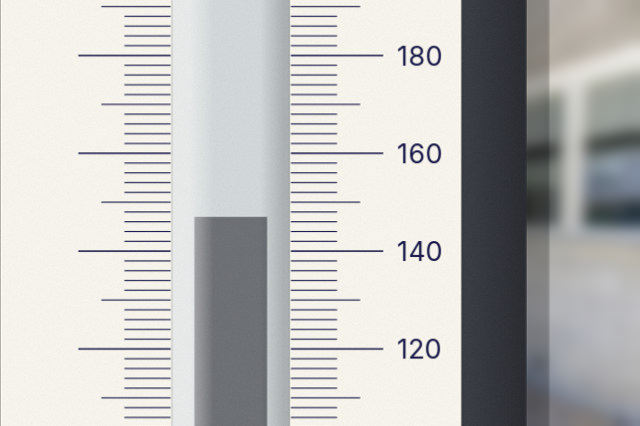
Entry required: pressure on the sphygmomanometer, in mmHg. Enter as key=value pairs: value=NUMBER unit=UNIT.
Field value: value=147 unit=mmHg
